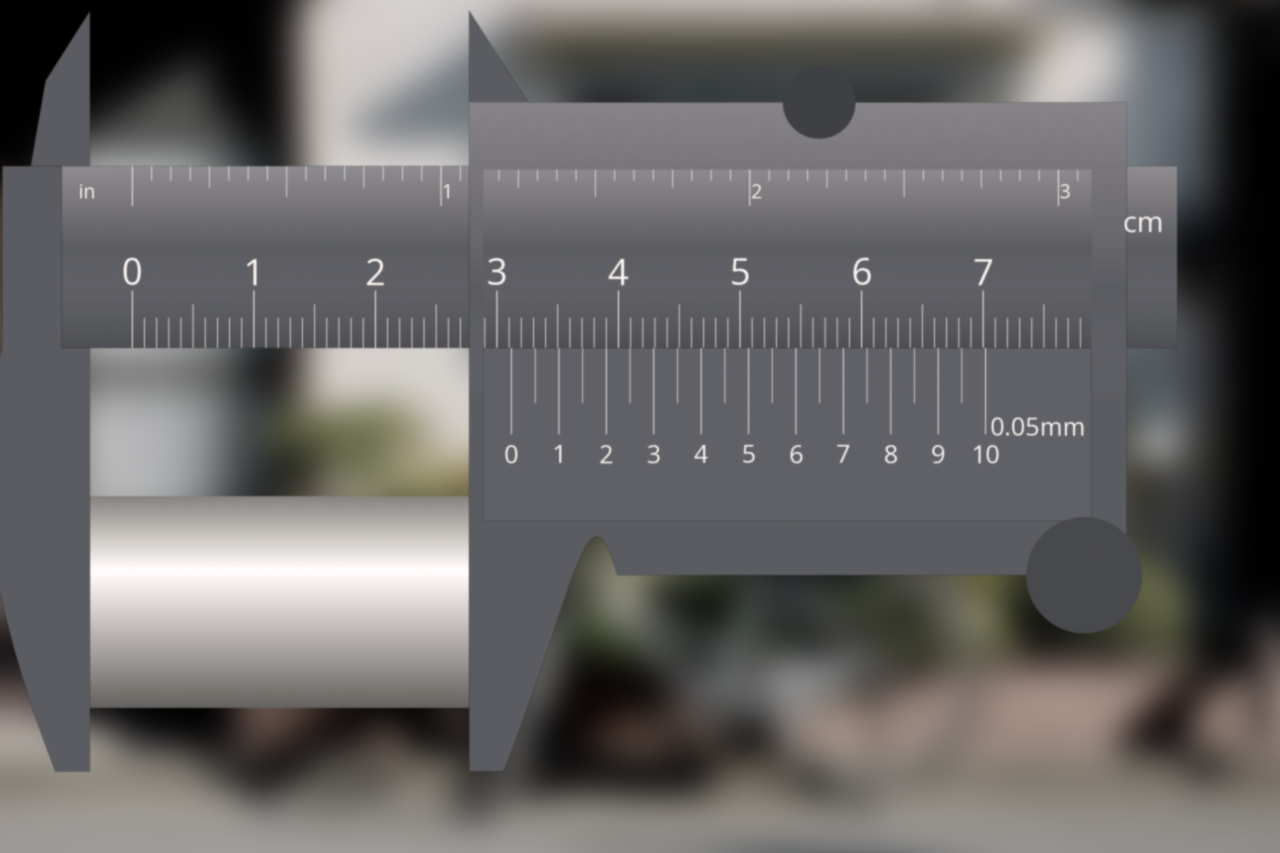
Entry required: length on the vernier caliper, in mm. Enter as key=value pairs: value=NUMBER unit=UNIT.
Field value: value=31.2 unit=mm
